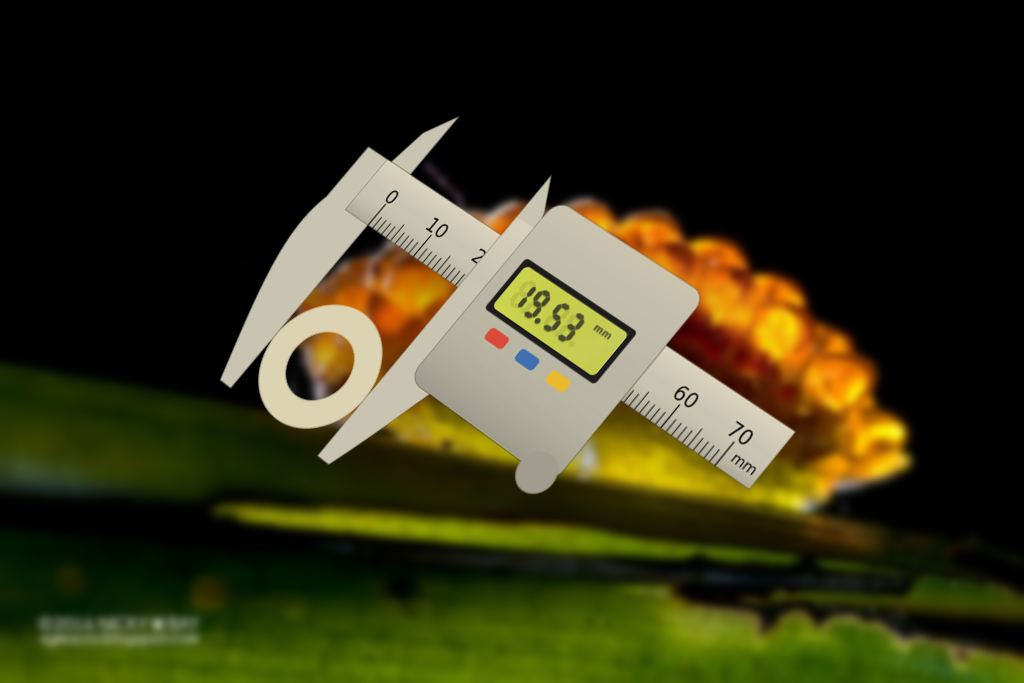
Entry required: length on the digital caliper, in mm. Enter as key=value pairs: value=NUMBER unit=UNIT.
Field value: value=19.53 unit=mm
